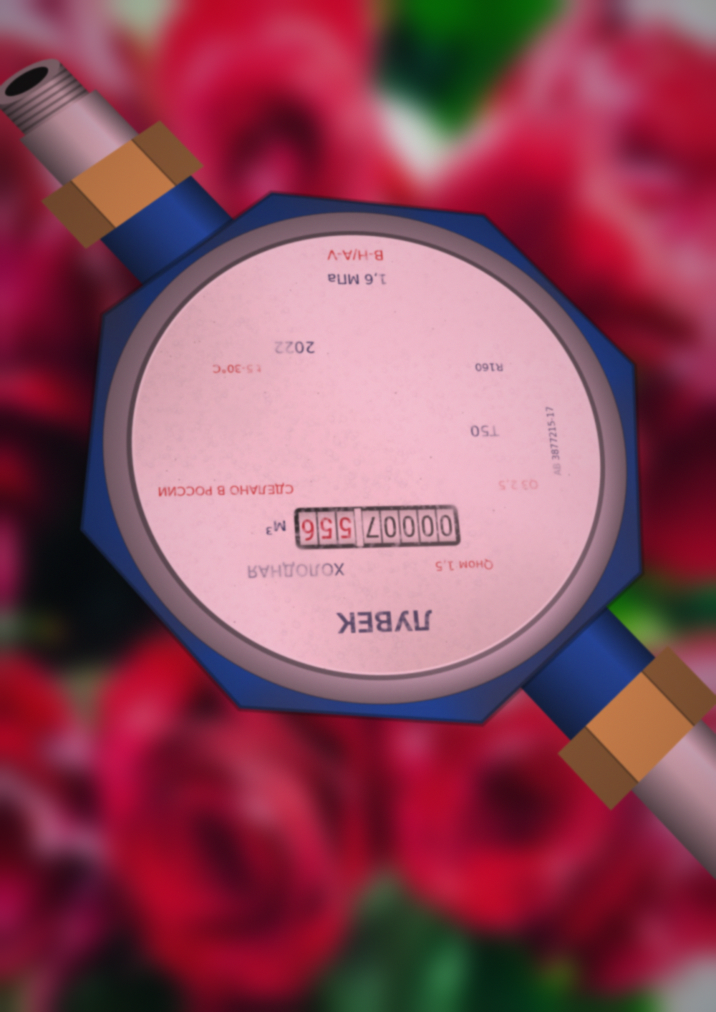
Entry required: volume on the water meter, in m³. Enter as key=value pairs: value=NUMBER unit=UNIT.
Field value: value=7.556 unit=m³
